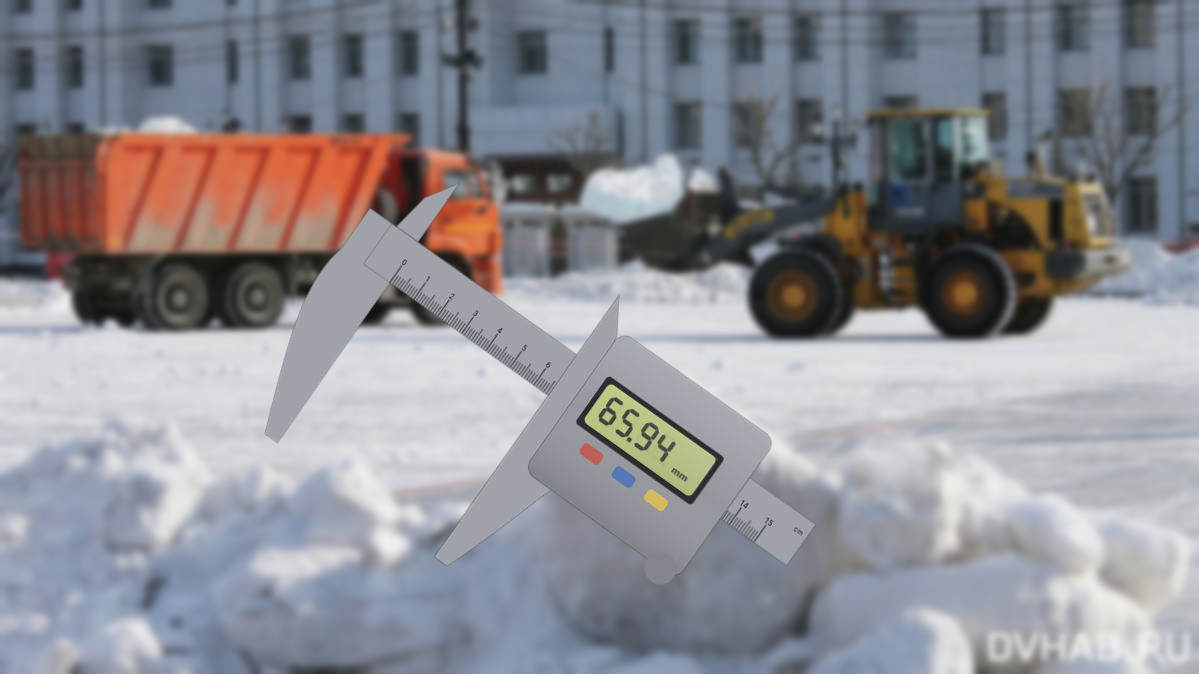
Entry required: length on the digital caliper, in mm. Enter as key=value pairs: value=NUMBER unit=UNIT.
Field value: value=65.94 unit=mm
